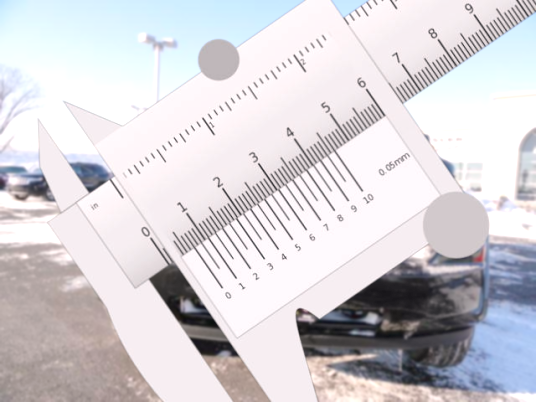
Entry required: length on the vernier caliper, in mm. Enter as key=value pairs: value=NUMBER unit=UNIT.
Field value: value=7.0 unit=mm
